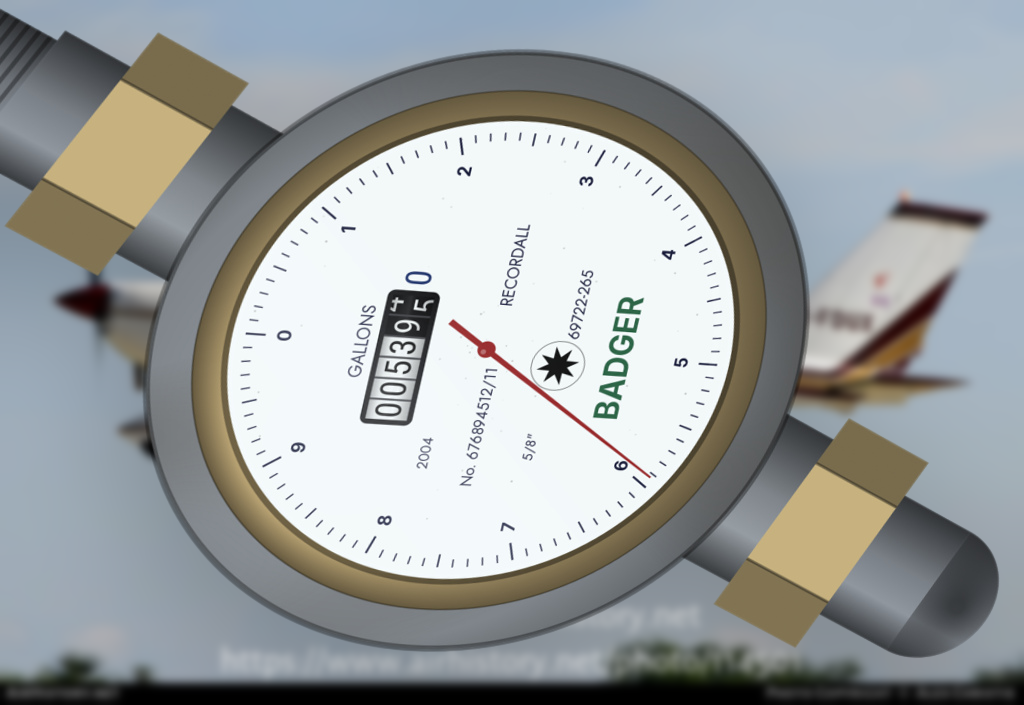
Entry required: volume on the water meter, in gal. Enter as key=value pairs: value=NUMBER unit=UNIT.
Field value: value=53945.9 unit=gal
